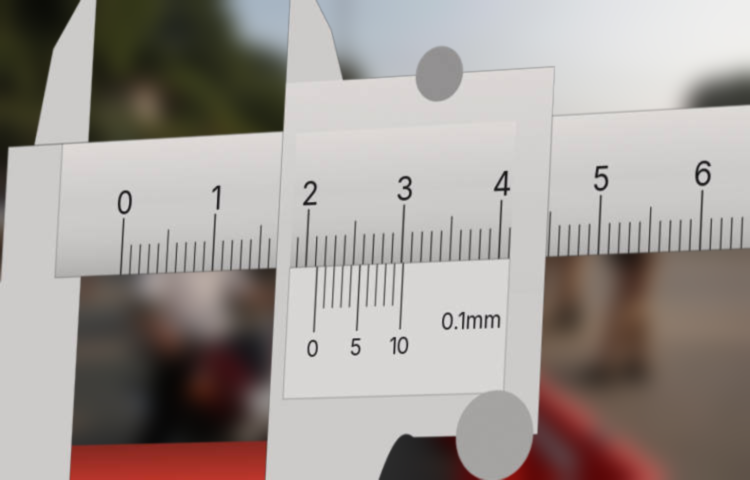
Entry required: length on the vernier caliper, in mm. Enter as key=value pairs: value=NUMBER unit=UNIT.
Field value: value=21.2 unit=mm
